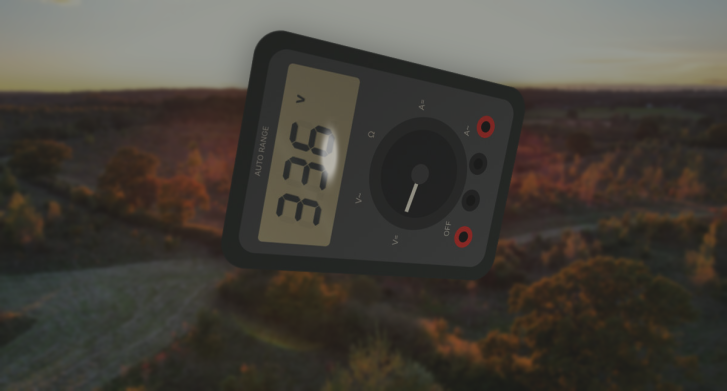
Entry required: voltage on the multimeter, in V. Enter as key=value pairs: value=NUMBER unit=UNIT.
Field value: value=336 unit=V
